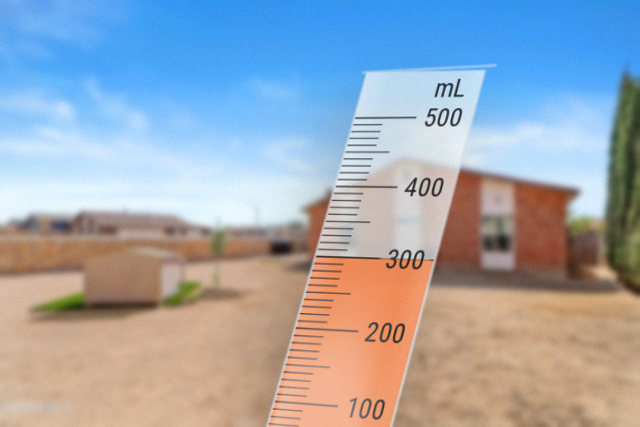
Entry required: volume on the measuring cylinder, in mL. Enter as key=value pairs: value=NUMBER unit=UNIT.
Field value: value=300 unit=mL
